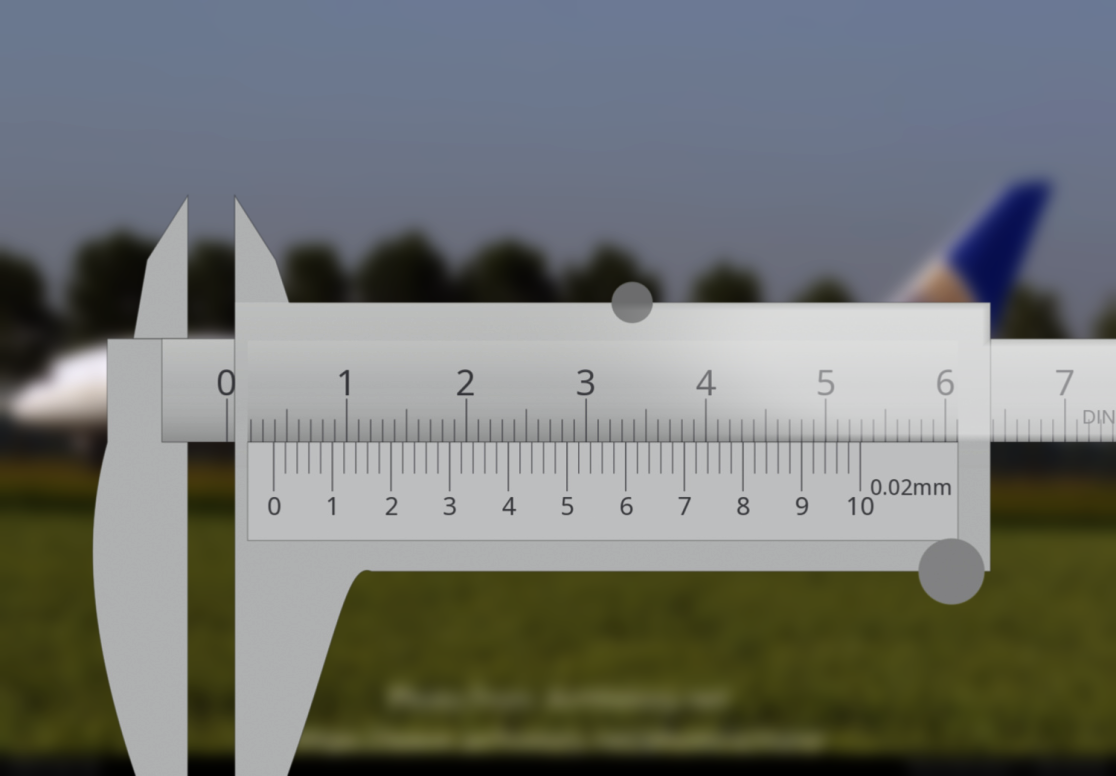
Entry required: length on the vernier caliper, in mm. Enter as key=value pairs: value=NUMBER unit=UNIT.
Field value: value=3.9 unit=mm
